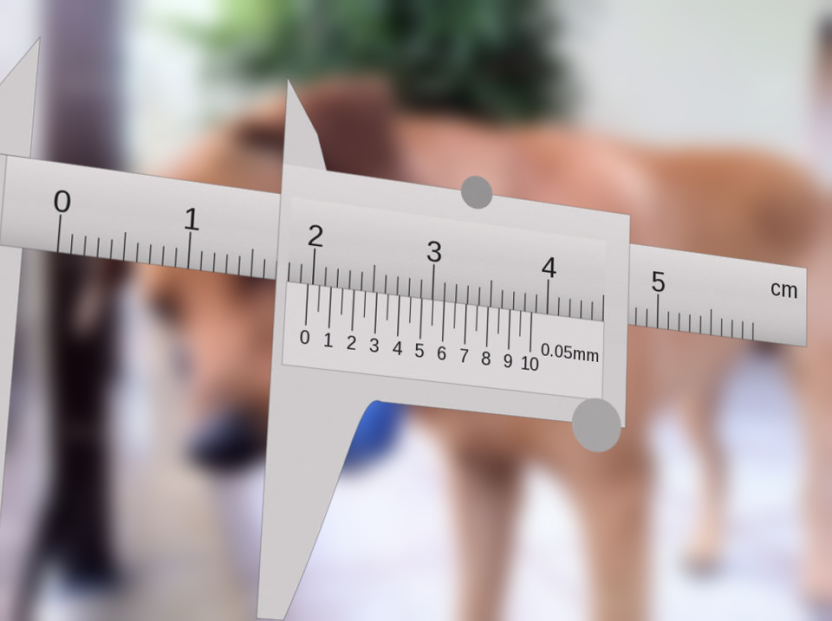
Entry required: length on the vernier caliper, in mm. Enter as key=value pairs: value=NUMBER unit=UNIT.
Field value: value=19.6 unit=mm
